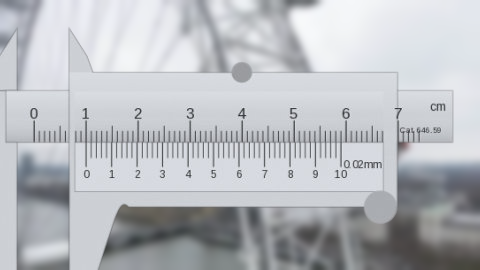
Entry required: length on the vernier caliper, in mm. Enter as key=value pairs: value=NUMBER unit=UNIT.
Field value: value=10.0 unit=mm
